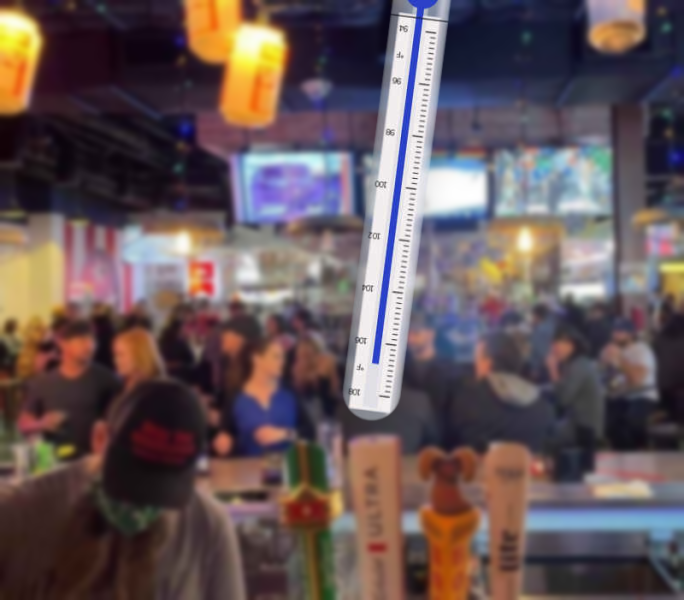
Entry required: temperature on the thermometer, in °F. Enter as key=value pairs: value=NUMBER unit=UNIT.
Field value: value=106.8 unit=°F
